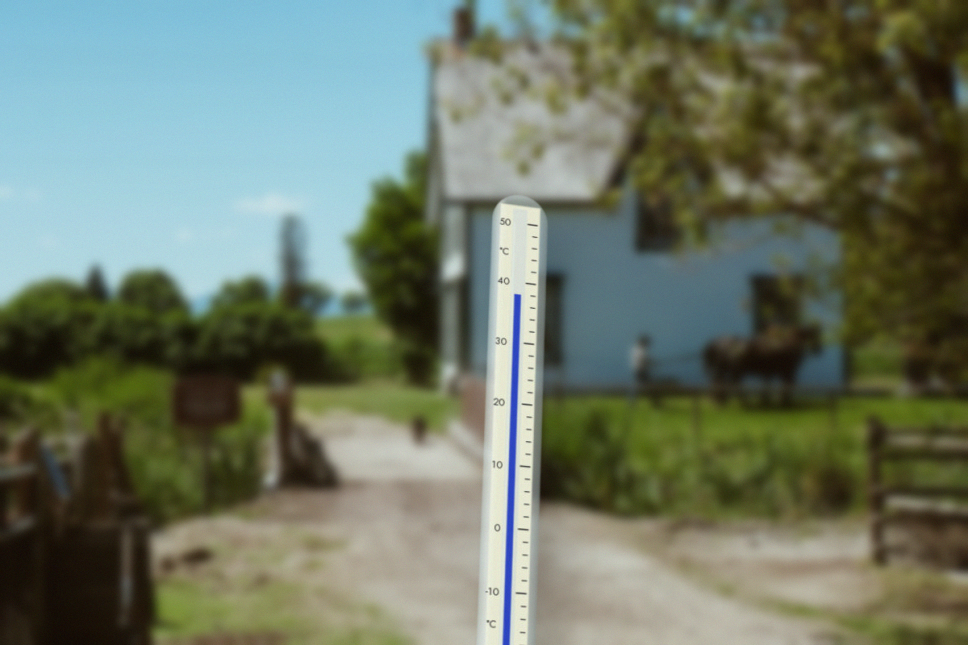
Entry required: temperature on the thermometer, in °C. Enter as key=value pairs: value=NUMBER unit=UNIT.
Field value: value=38 unit=°C
